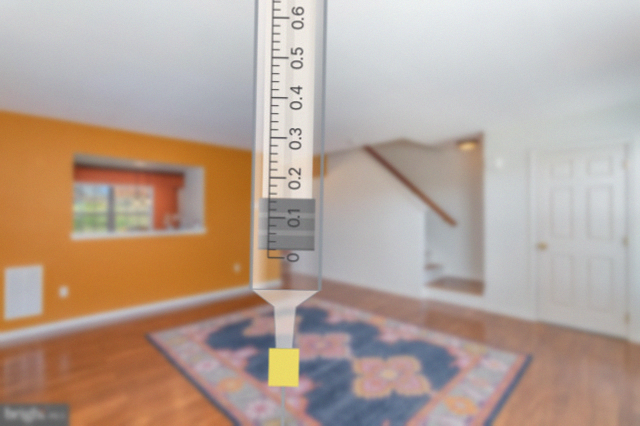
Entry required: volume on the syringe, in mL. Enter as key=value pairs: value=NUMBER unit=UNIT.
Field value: value=0.02 unit=mL
